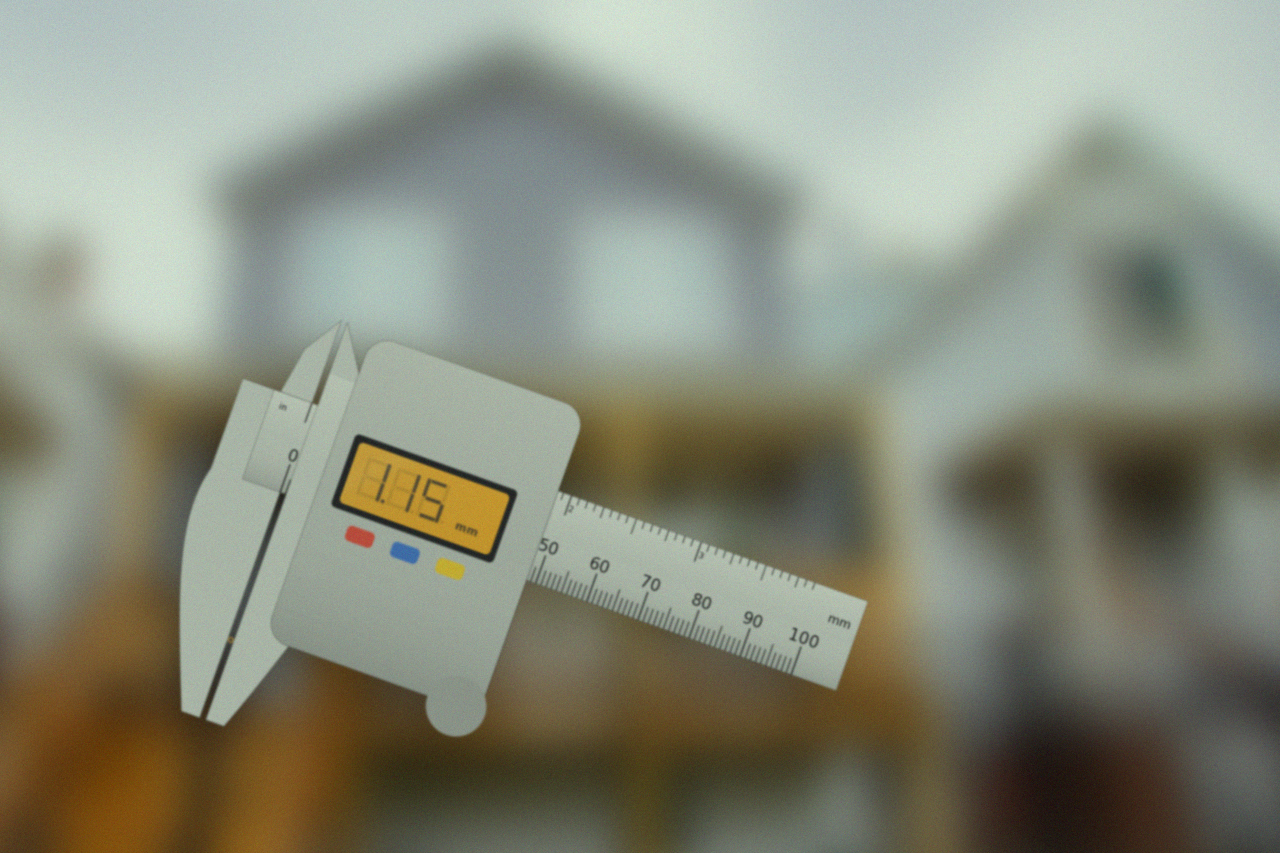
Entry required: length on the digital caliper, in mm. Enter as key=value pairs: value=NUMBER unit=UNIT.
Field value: value=1.15 unit=mm
